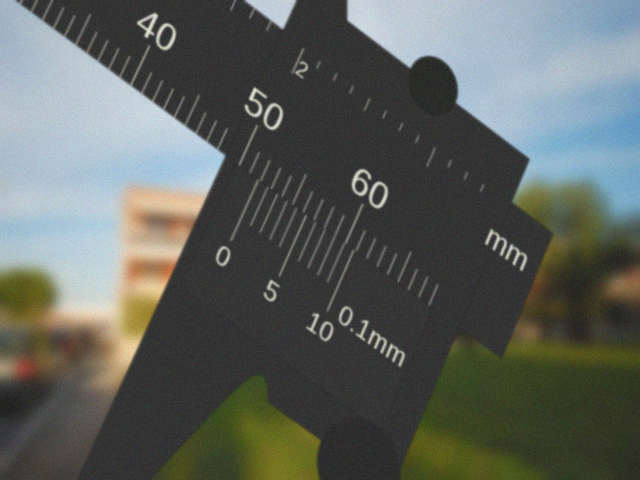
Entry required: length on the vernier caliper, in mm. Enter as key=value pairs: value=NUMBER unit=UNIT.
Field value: value=51.8 unit=mm
